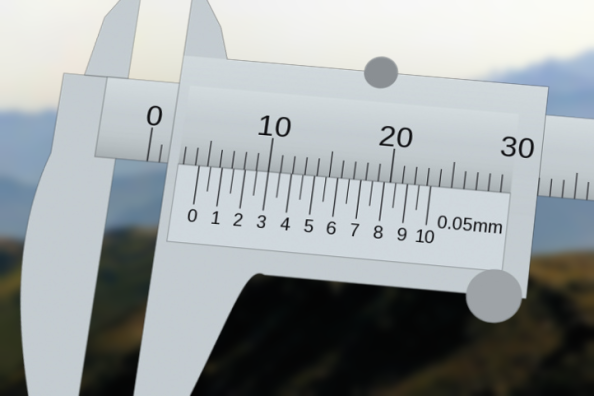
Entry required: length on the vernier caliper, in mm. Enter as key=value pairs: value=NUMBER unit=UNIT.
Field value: value=4.3 unit=mm
